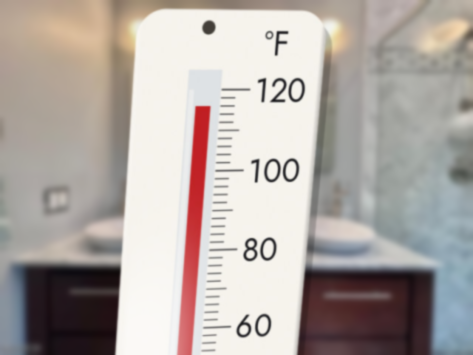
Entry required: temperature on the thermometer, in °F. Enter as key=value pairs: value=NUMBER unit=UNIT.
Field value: value=116 unit=°F
